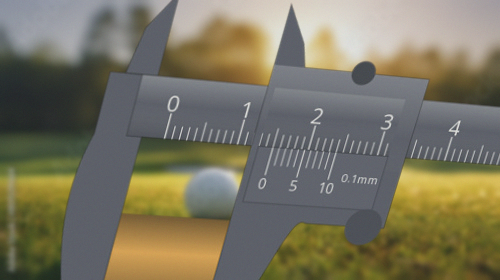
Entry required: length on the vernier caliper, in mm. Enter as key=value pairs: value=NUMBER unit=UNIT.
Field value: value=15.0 unit=mm
